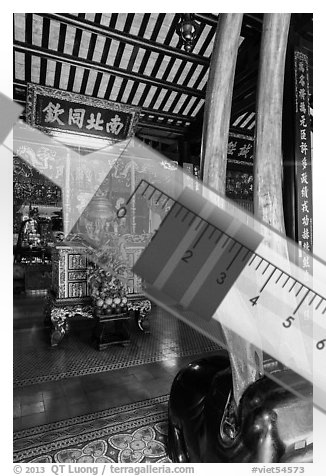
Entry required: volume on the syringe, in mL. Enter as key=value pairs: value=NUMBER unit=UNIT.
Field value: value=1 unit=mL
